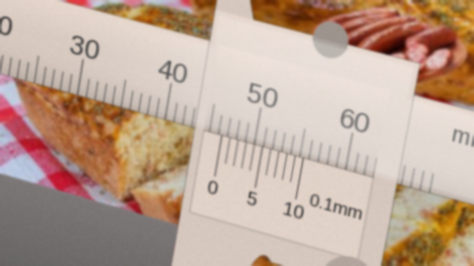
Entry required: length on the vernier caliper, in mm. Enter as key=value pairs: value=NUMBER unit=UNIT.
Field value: value=46.4 unit=mm
